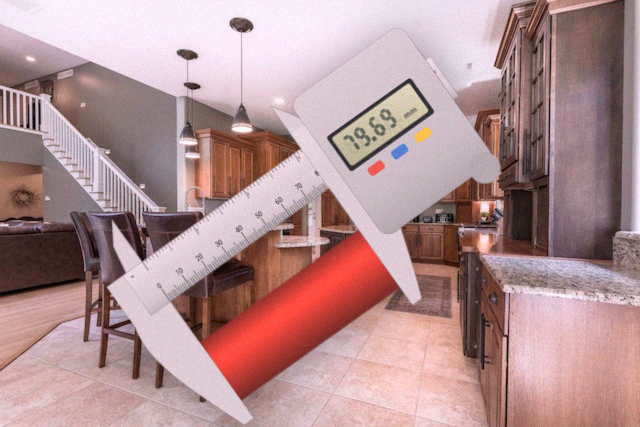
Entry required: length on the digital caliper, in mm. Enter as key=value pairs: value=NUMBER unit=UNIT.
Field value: value=79.69 unit=mm
